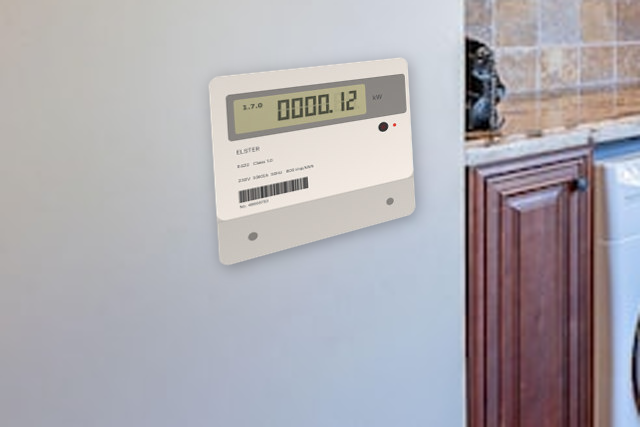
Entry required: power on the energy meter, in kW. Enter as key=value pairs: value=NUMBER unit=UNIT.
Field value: value=0.12 unit=kW
